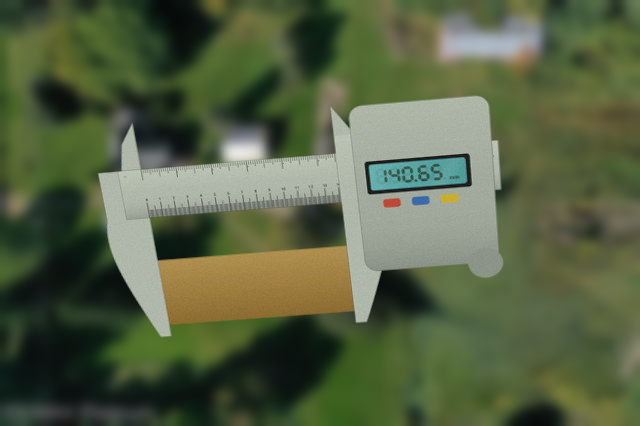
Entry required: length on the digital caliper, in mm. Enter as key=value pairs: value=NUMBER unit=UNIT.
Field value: value=140.65 unit=mm
